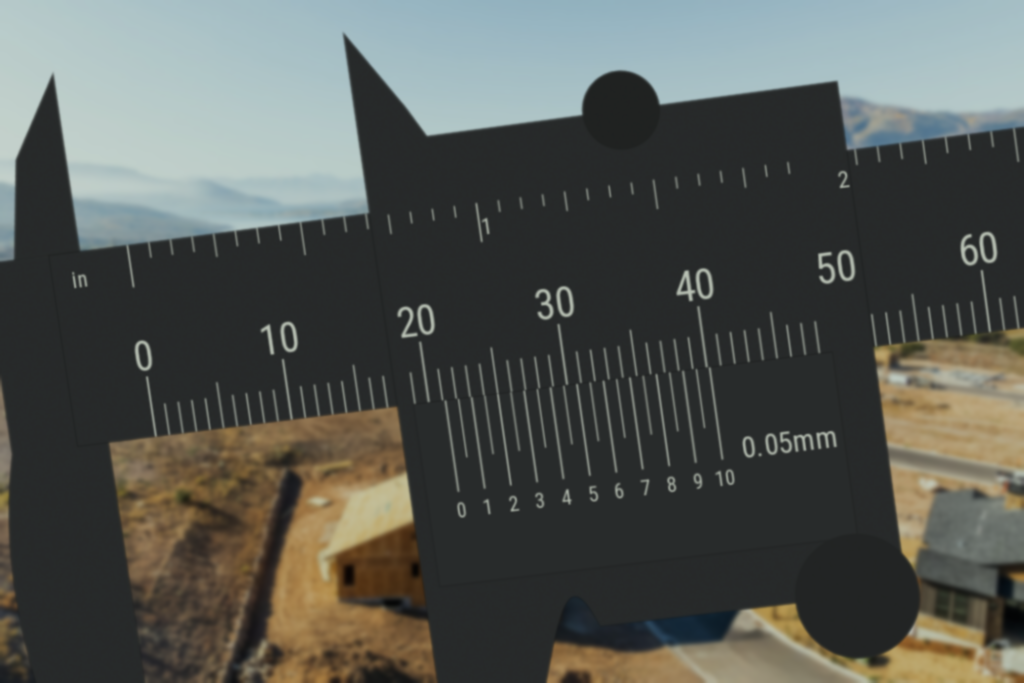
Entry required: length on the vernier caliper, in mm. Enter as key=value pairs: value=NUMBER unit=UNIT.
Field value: value=21.2 unit=mm
